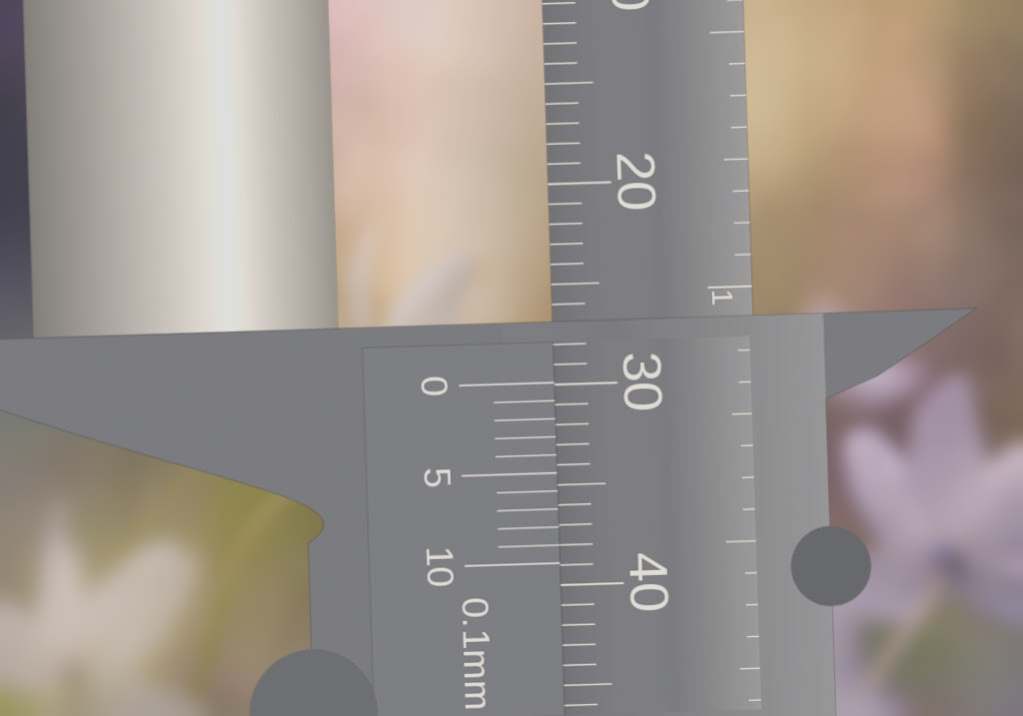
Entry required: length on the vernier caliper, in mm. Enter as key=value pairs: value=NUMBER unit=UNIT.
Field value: value=29.9 unit=mm
